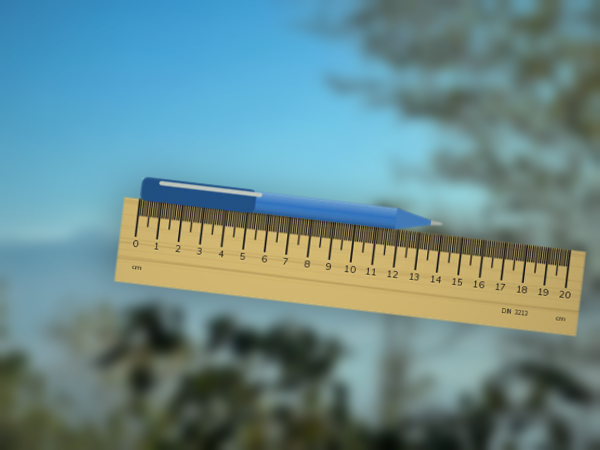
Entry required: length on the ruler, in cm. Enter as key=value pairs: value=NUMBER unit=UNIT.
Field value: value=14 unit=cm
